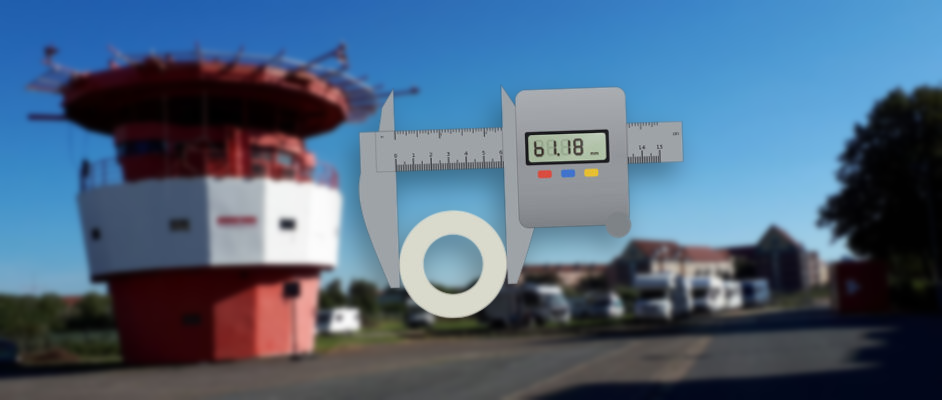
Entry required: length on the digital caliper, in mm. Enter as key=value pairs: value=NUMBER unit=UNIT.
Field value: value=61.18 unit=mm
